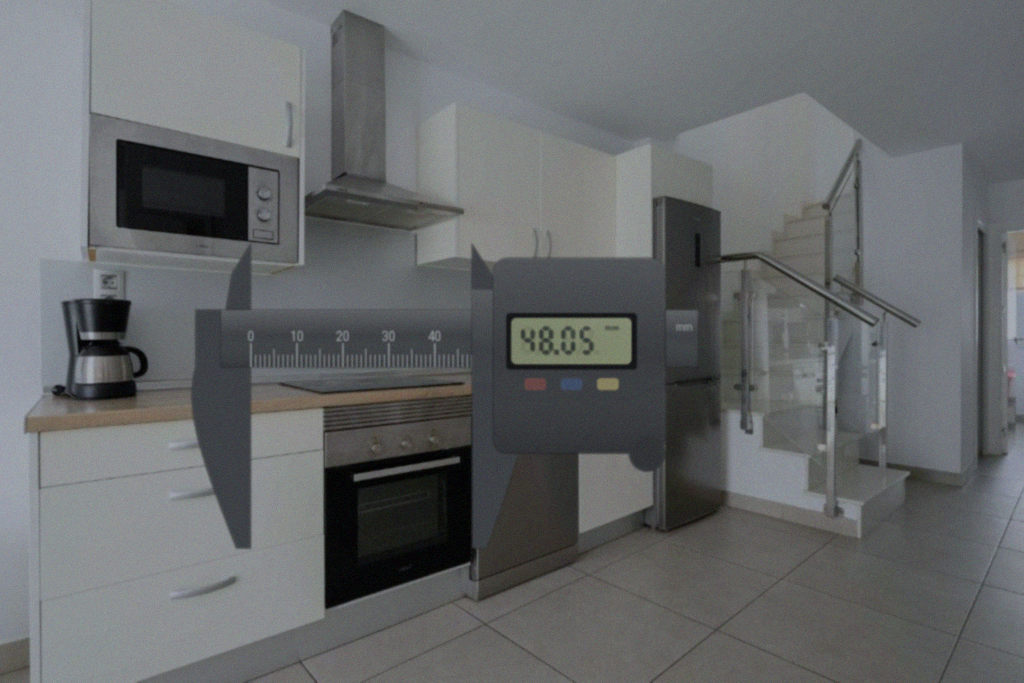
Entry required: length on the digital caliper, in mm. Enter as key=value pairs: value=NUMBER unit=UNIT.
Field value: value=48.05 unit=mm
